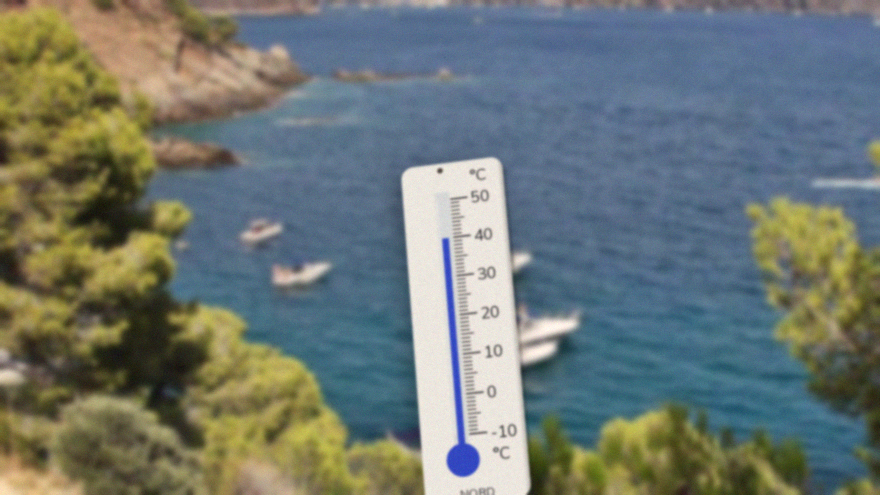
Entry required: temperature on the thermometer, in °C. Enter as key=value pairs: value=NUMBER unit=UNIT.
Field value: value=40 unit=°C
